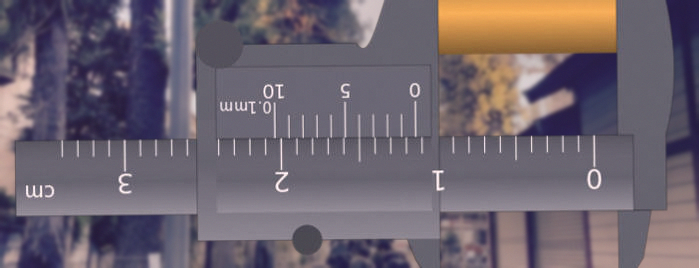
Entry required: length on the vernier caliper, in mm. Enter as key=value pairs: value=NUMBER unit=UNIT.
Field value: value=11.4 unit=mm
